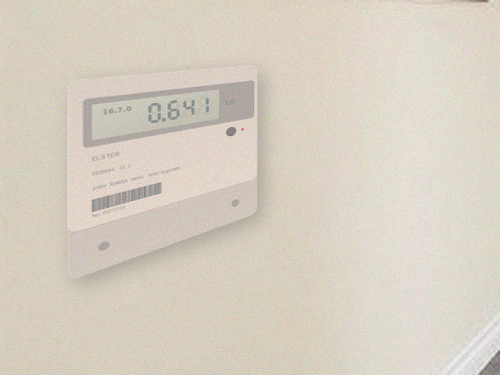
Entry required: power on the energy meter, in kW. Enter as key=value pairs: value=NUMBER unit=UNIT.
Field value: value=0.641 unit=kW
